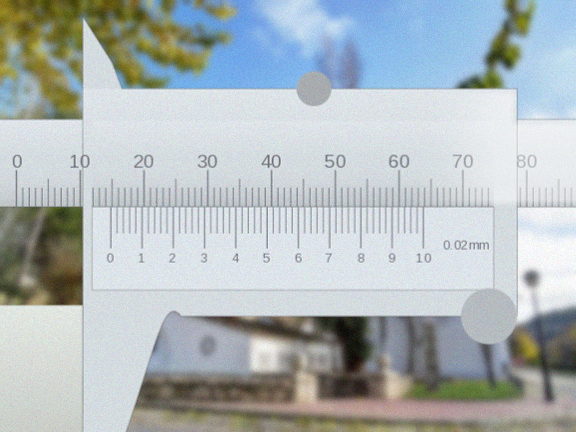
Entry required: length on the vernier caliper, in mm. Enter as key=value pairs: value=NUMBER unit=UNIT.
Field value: value=14.8 unit=mm
